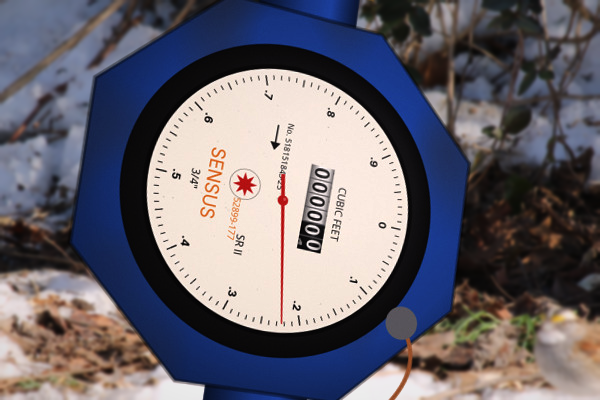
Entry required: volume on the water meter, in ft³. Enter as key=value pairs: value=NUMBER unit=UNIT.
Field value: value=0.22 unit=ft³
